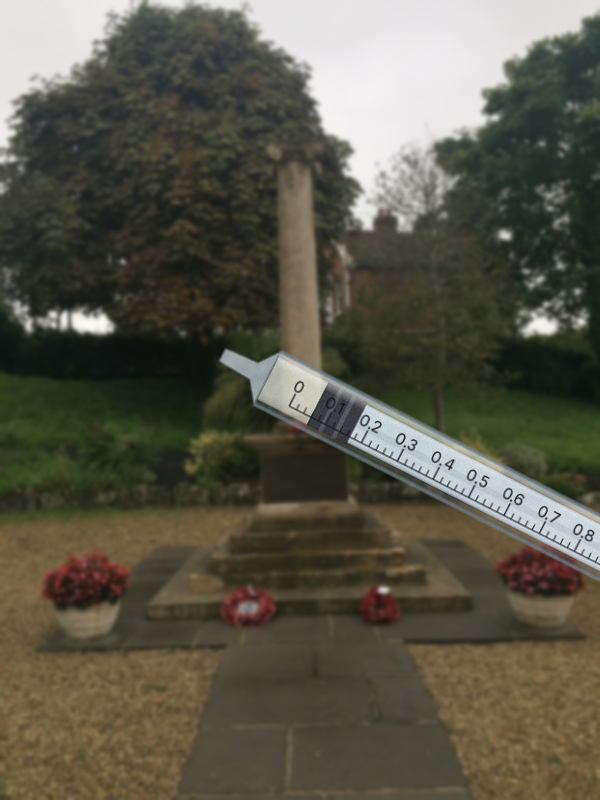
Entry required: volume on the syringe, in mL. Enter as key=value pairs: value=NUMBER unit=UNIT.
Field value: value=0.06 unit=mL
